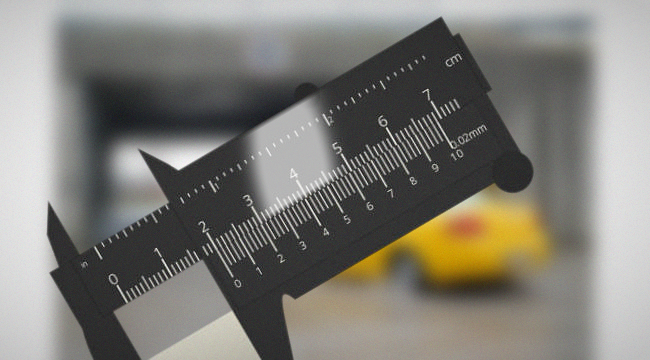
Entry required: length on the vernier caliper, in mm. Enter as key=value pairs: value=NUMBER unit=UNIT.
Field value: value=20.0 unit=mm
